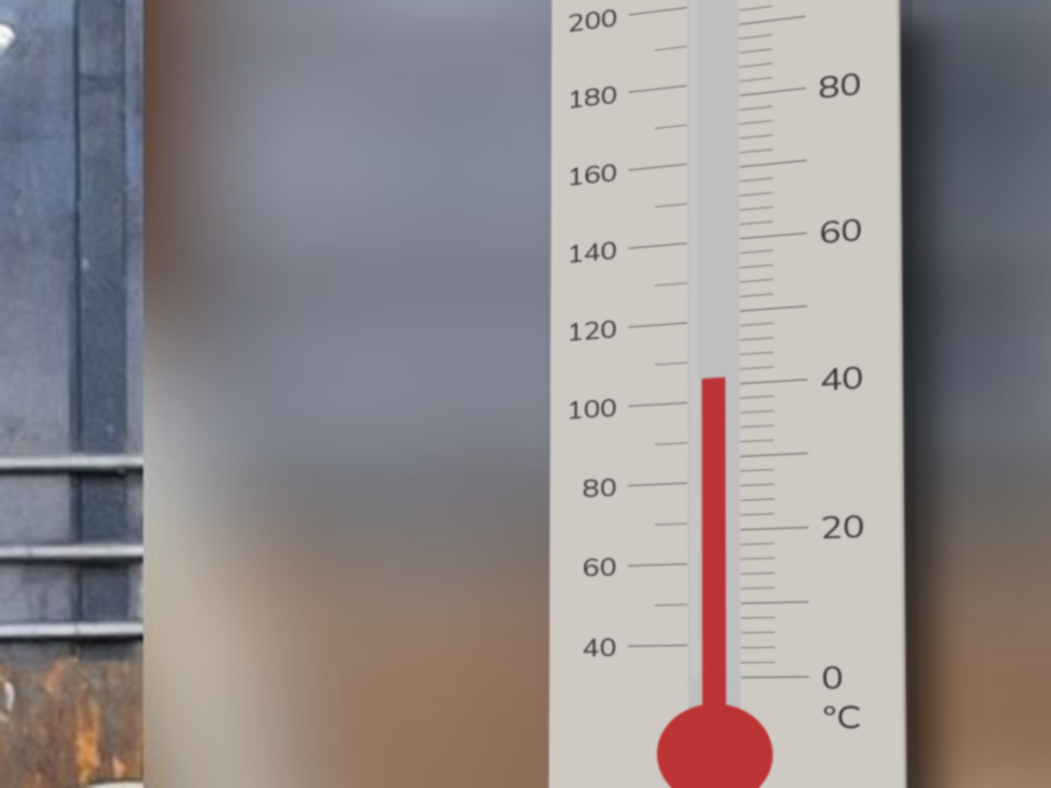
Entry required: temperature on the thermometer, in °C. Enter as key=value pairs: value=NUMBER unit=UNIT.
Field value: value=41 unit=°C
